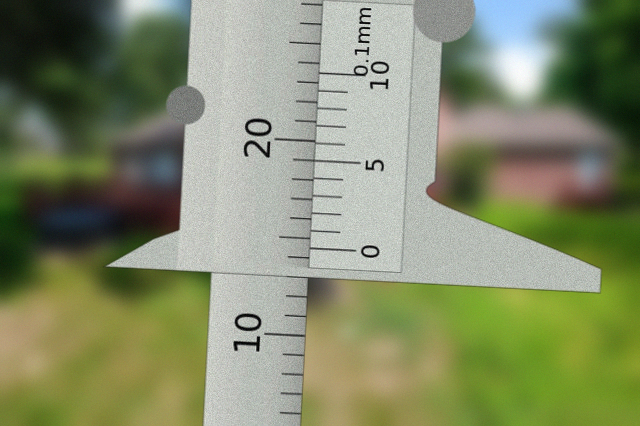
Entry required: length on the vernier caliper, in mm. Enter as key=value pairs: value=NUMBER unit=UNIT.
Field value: value=14.5 unit=mm
